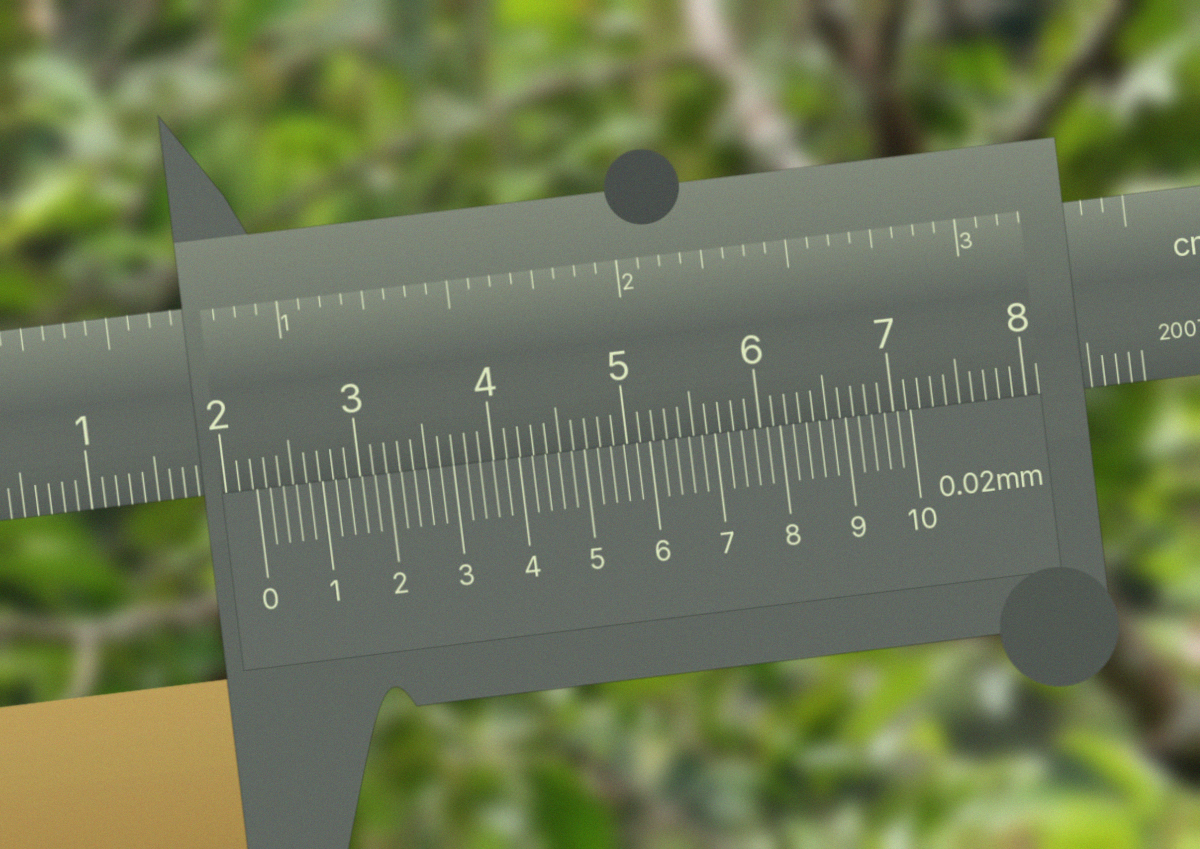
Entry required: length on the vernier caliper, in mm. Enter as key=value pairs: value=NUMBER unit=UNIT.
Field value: value=22.3 unit=mm
